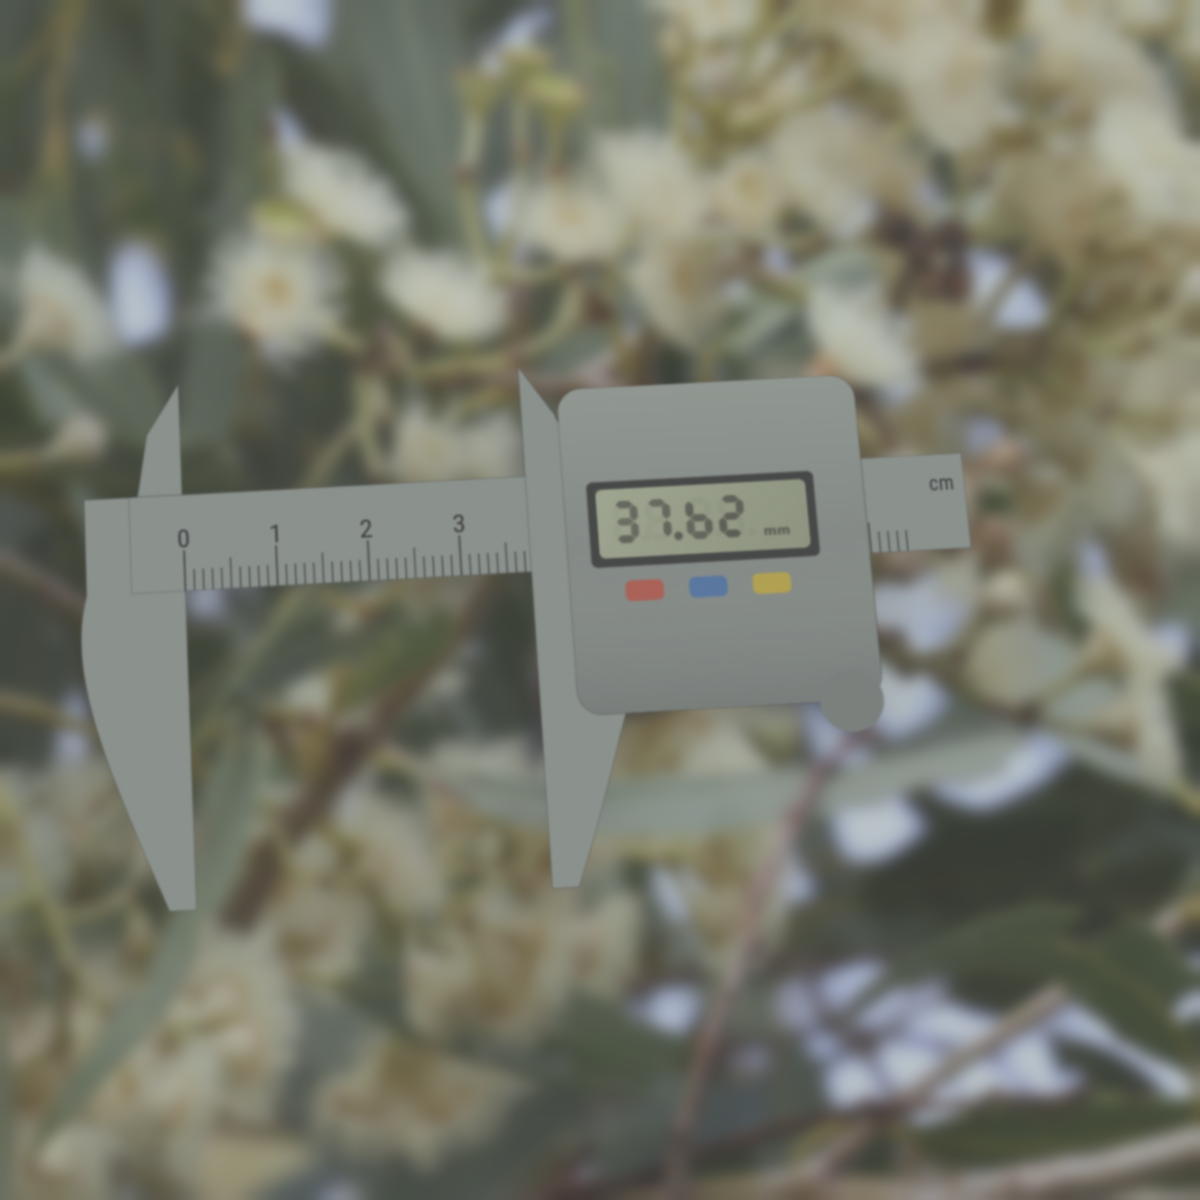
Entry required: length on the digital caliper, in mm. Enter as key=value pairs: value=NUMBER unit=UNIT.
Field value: value=37.62 unit=mm
